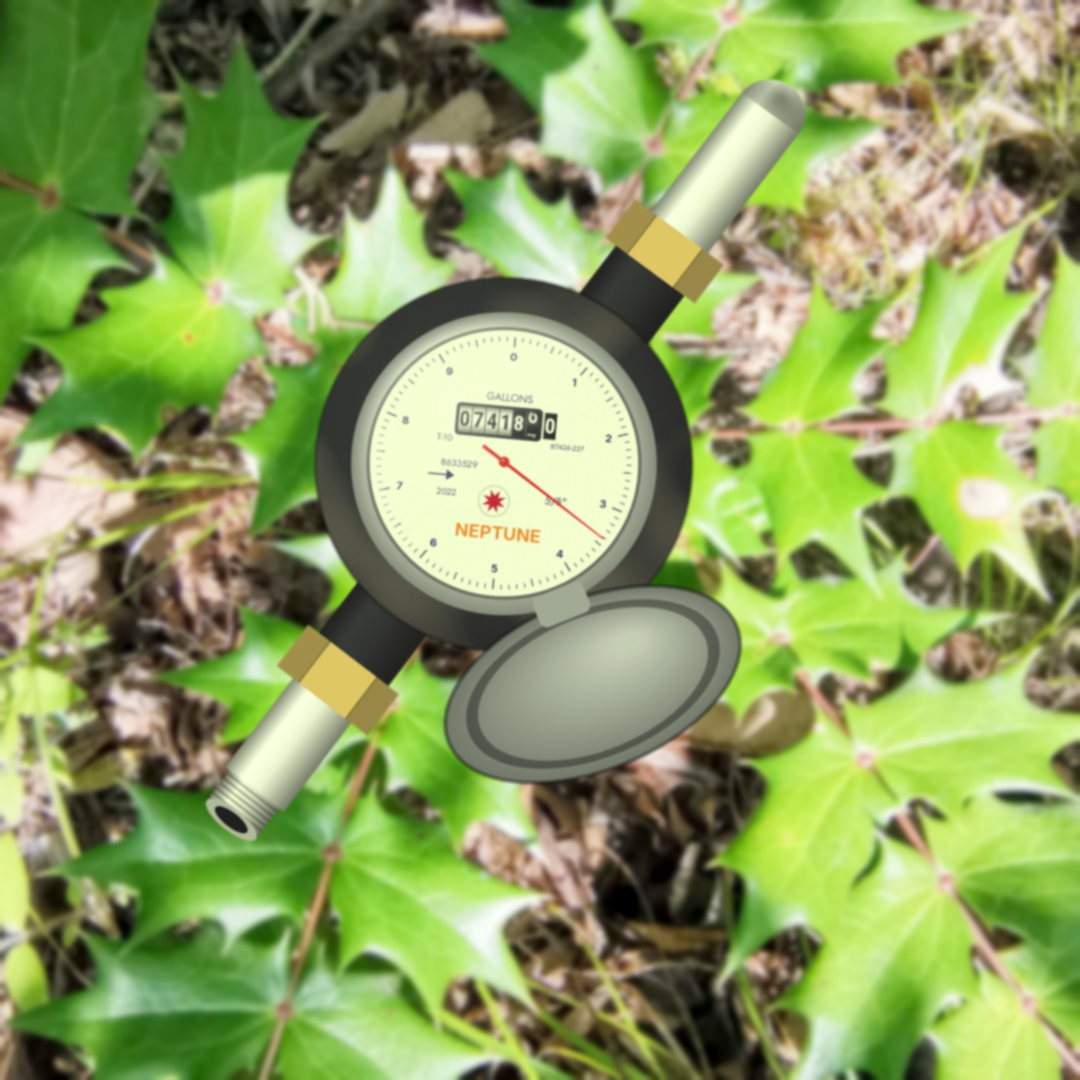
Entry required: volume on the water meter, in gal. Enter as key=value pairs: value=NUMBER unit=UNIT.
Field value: value=741863.4 unit=gal
